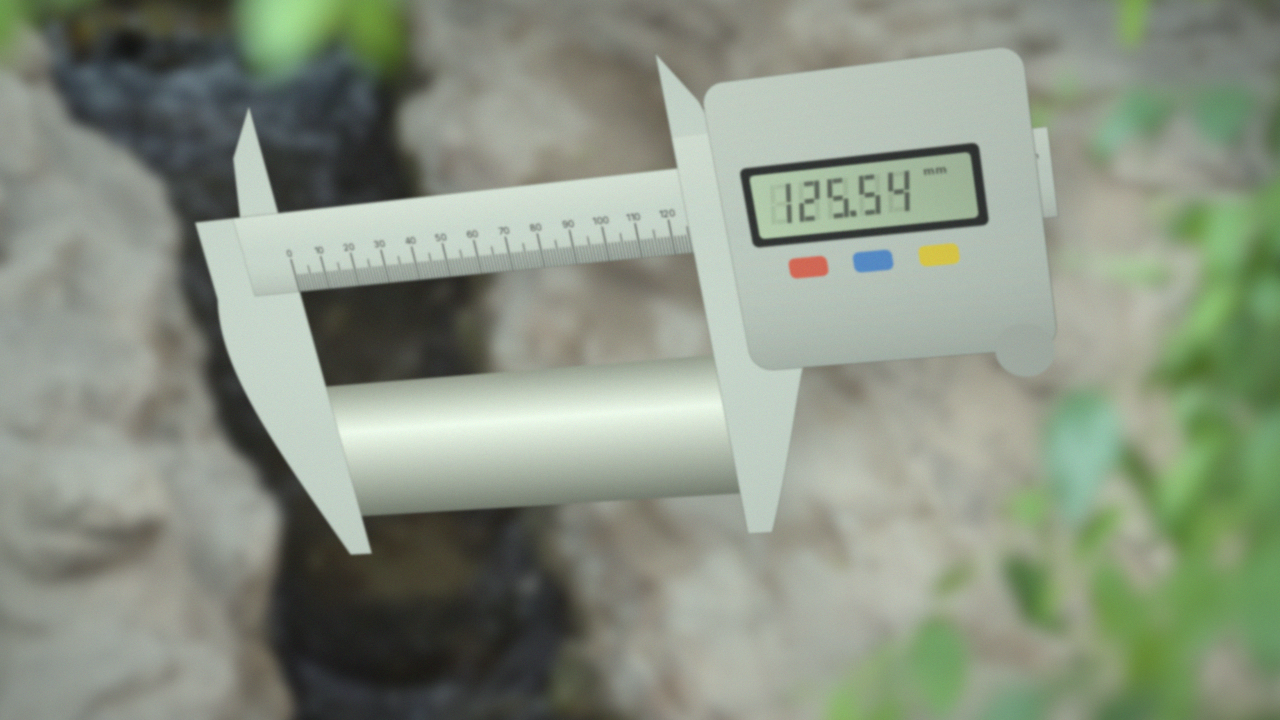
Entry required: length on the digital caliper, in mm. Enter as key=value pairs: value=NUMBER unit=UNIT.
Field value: value=125.54 unit=mm
